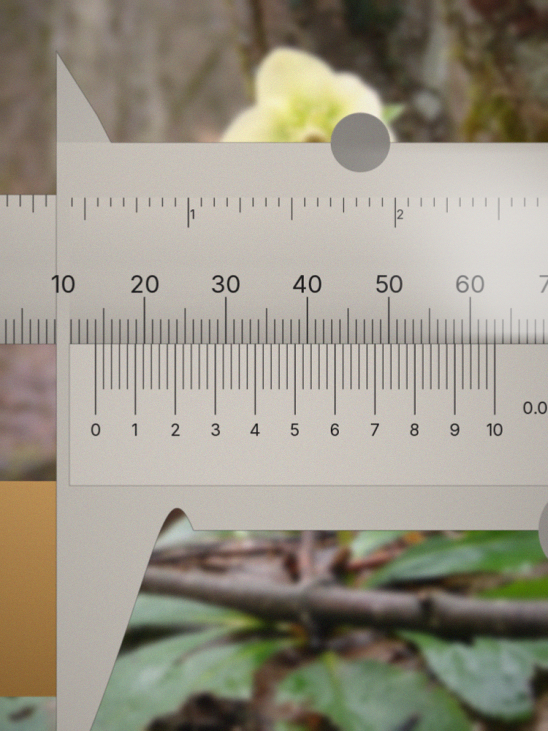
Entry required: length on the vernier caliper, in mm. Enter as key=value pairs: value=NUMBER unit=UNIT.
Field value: value=14.0 unit=mm
